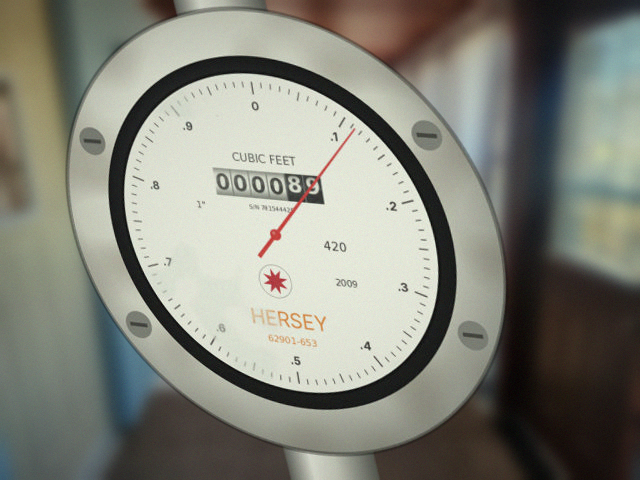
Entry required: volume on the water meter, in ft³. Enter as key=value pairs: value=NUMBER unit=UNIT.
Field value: value=89.11 unit=ft³
